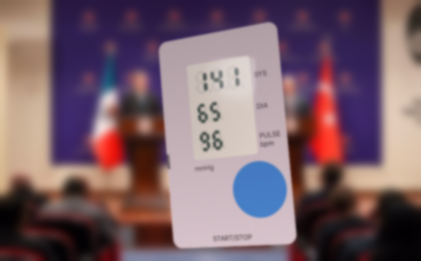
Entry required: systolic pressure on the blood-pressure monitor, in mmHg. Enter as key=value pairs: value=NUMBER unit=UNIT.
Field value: value=141 unit=mmHg
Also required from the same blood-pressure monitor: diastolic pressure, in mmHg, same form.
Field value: value=65 unit=mmHg
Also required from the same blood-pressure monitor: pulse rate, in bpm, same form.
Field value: value=96 unit=bpm
